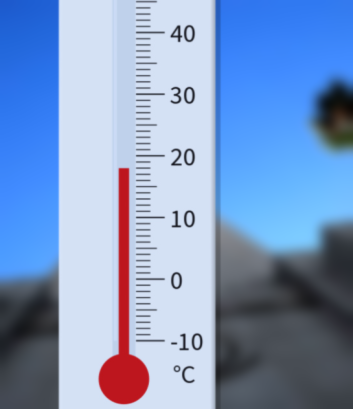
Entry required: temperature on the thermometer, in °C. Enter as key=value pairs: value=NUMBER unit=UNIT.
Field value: value=18 unit=°C
